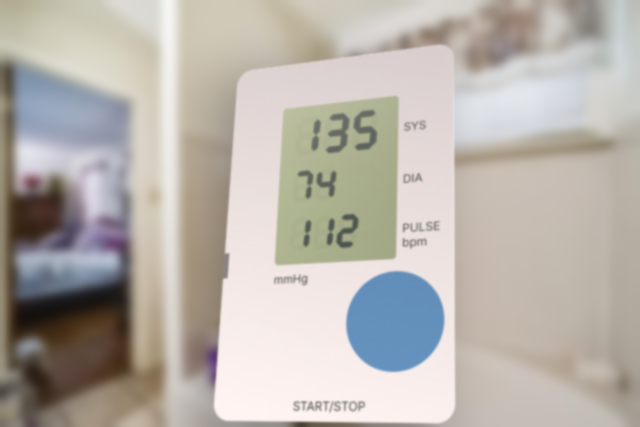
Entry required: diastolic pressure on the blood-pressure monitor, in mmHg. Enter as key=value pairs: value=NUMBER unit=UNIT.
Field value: value=74 unit=mmHg
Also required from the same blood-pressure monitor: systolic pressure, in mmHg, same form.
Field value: value=135 unit=mmHg
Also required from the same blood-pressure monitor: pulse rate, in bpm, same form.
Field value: value=112 unit=bpm
